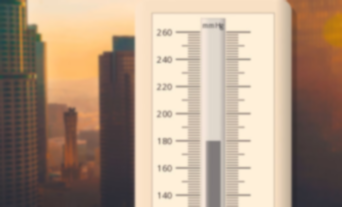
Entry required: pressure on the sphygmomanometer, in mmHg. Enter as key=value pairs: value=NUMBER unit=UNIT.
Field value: value=180 unit=mmHg
